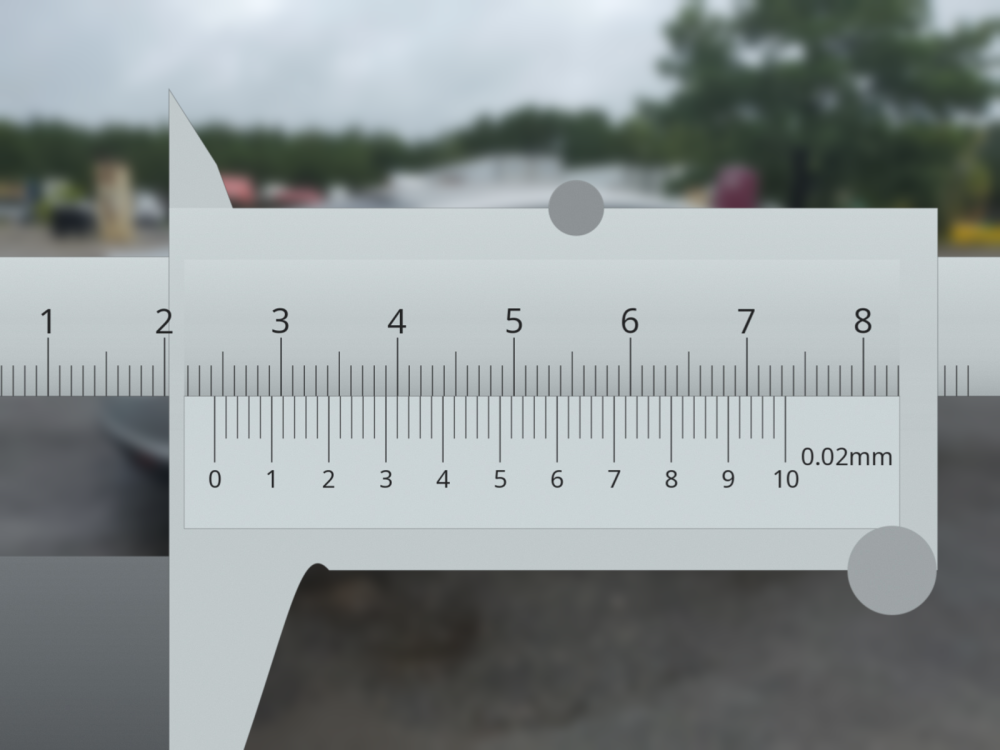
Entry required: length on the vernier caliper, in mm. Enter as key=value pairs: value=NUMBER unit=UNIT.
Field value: value=24.3 unit=mm
